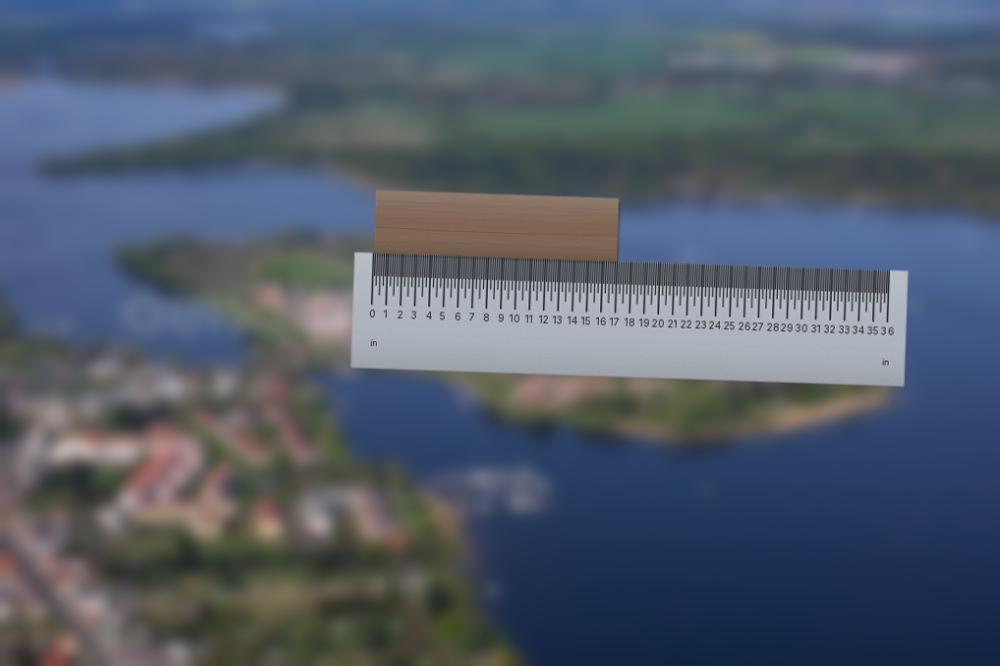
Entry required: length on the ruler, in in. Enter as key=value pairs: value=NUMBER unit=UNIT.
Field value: value=17 unit=in
